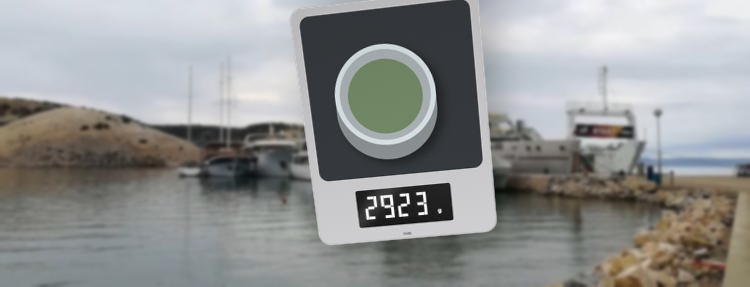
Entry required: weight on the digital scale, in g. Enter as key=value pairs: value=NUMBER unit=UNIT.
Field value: value=2923 unit=g
